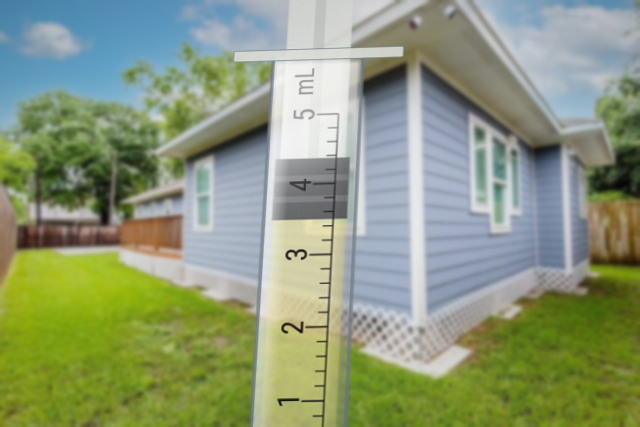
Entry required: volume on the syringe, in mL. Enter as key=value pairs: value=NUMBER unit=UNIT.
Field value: value=3.5 unit=mL
